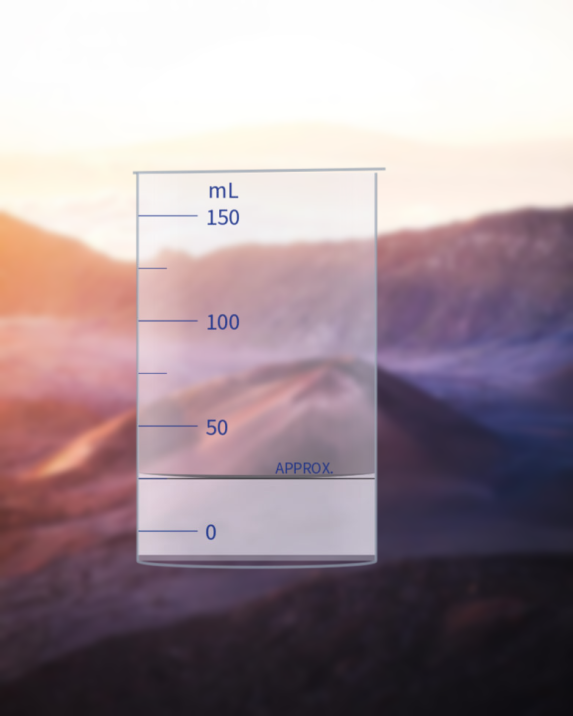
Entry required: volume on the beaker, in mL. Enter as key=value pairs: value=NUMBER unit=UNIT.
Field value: value=25 unit=mL
